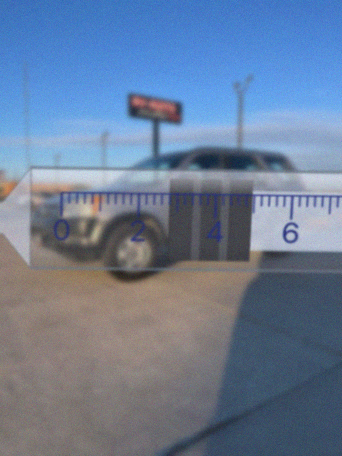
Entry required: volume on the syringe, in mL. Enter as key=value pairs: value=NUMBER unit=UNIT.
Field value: value=2.8 unit=mL
